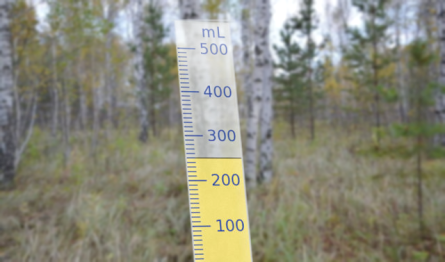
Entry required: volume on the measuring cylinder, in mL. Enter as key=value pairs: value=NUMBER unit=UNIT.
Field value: value=250 unit=mL
